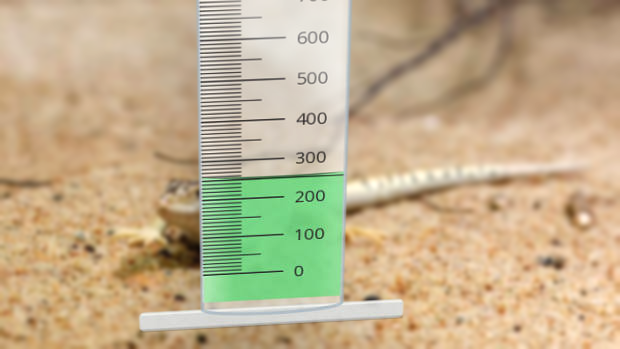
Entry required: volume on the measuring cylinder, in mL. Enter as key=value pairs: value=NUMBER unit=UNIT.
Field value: value=250 unit=mL
